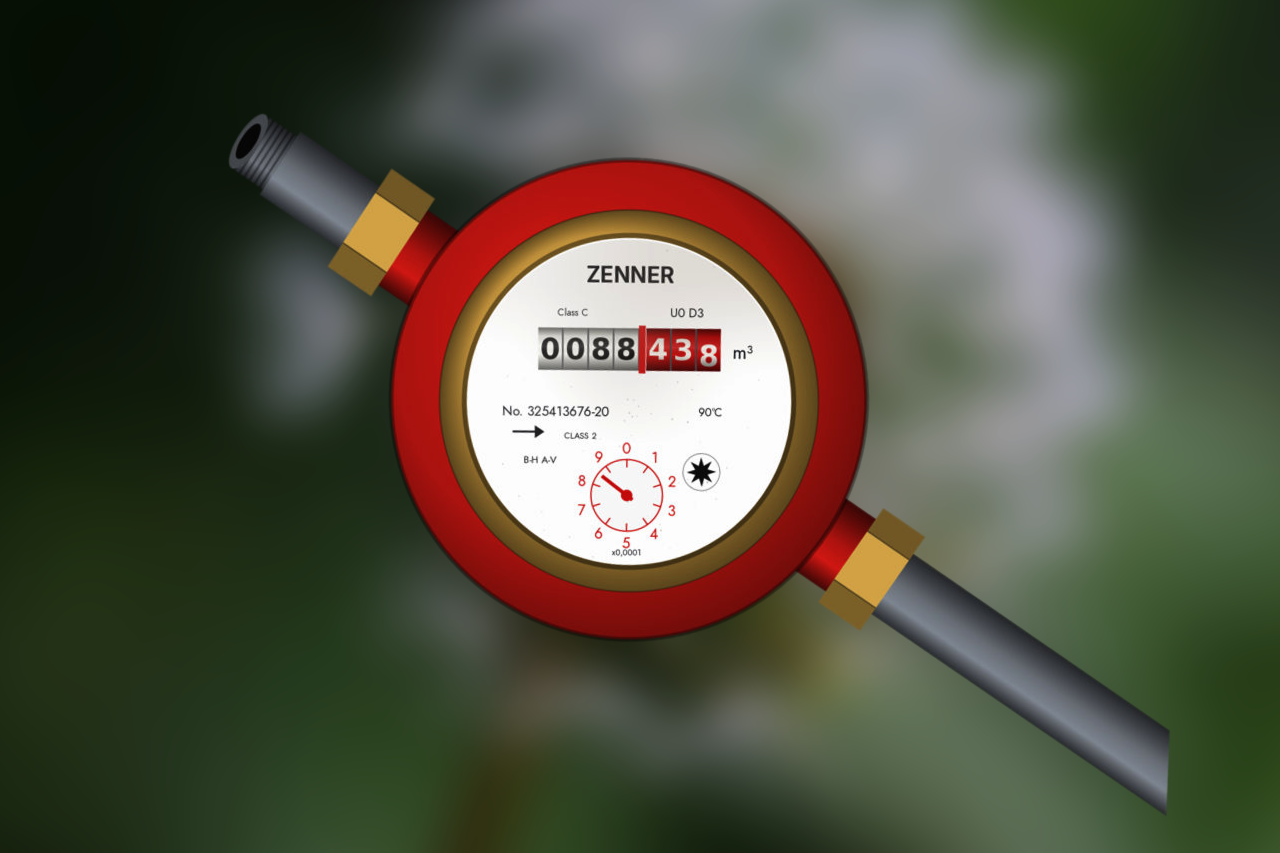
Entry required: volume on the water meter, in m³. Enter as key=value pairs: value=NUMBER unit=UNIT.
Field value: value=88.4378 unit=m³
